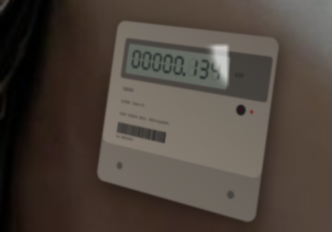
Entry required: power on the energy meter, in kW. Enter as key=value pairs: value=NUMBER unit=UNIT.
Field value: value=0.134 unit=kW
